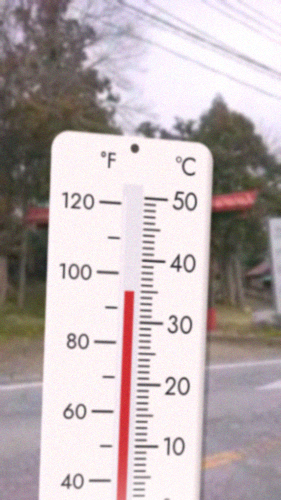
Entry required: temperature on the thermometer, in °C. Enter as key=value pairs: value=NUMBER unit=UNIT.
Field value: value=35 unit=°C
